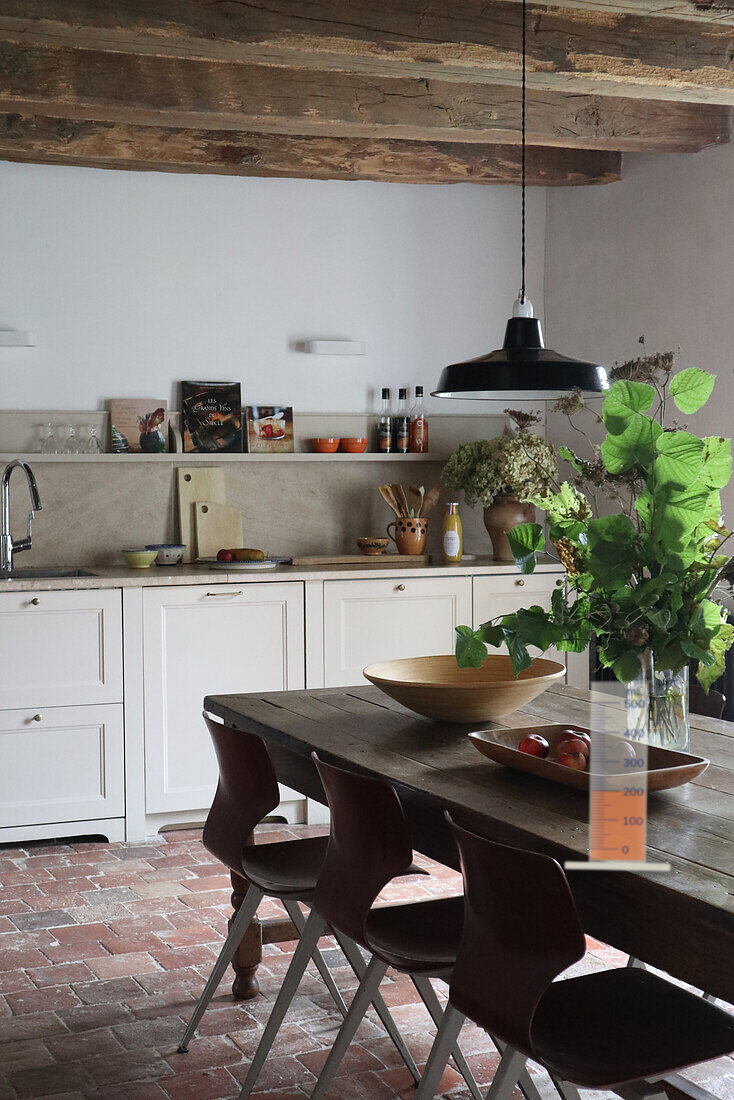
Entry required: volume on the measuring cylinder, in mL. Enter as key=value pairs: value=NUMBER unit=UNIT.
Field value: value=200 unit=mL
